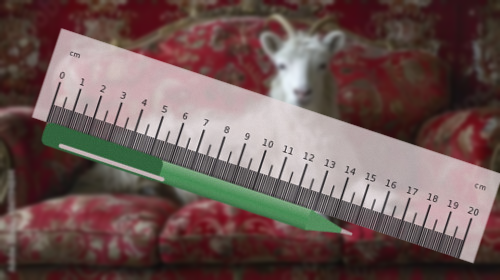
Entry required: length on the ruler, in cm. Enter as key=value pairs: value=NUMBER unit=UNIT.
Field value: value=15 unit=cm
